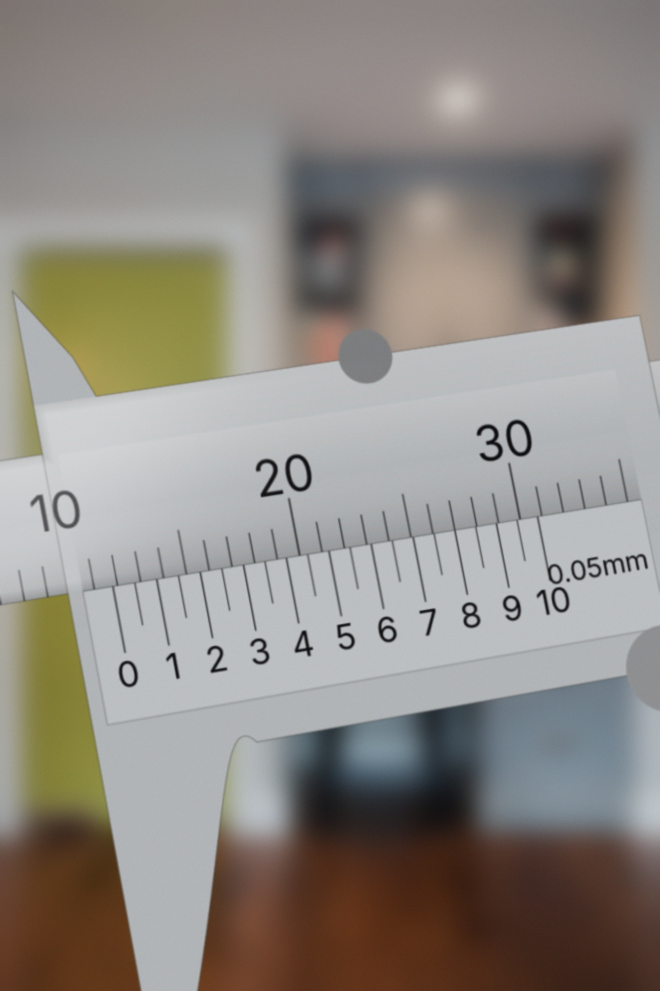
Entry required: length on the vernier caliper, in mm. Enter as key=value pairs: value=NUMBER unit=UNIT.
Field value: value=11.8 unit=mm
